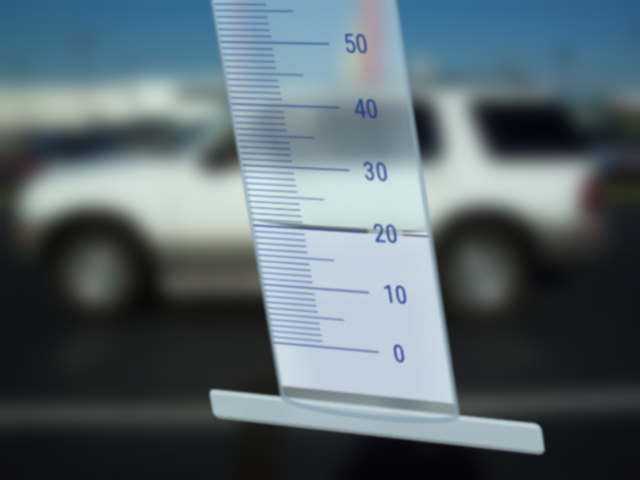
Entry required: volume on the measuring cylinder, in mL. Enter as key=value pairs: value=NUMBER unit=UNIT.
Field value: value=20 unit=mL
